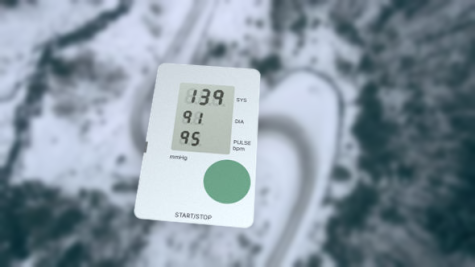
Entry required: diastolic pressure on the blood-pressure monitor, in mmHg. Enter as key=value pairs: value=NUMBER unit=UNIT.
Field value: value=91 unit=mmHg
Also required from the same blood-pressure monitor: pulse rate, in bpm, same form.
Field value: value=95 unit=bpm
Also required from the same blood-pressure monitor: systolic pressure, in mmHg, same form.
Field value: value=139 unit=mmHg
